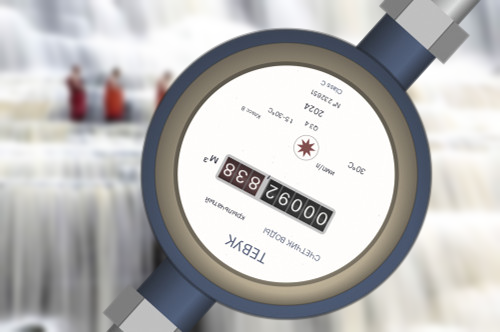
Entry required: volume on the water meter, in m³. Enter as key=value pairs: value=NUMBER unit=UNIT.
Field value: value=92.838 unit=m³
